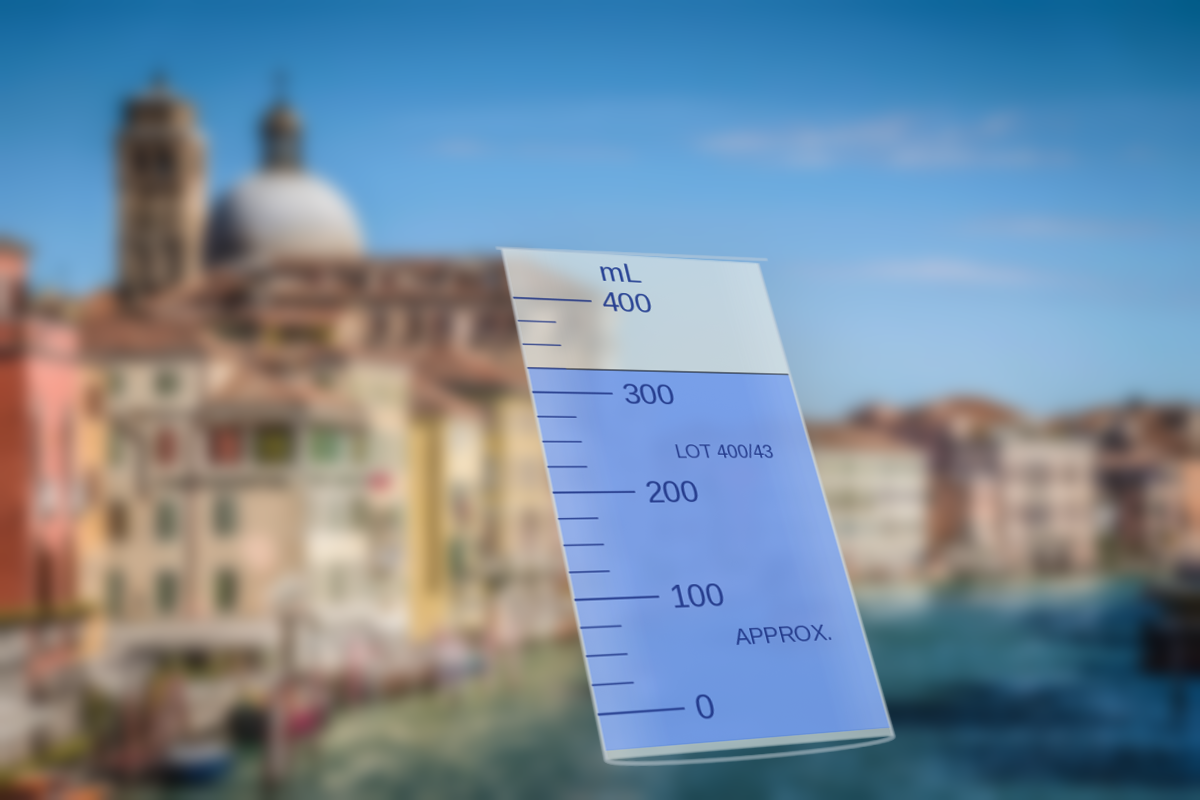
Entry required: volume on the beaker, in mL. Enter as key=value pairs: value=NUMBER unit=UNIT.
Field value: value=325 unit=mL
